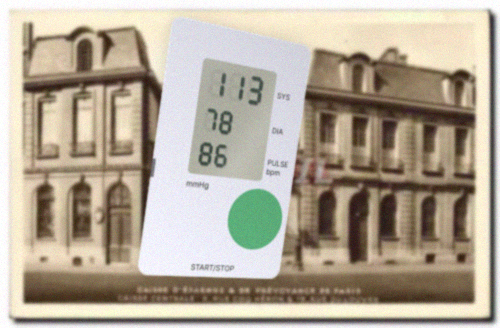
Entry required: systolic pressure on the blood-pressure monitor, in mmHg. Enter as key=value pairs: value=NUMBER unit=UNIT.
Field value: value=113 unit=mmHg
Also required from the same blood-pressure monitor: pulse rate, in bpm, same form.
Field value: value=86 unit=bpm
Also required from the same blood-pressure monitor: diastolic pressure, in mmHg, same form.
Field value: value=78 unit=mmHg
